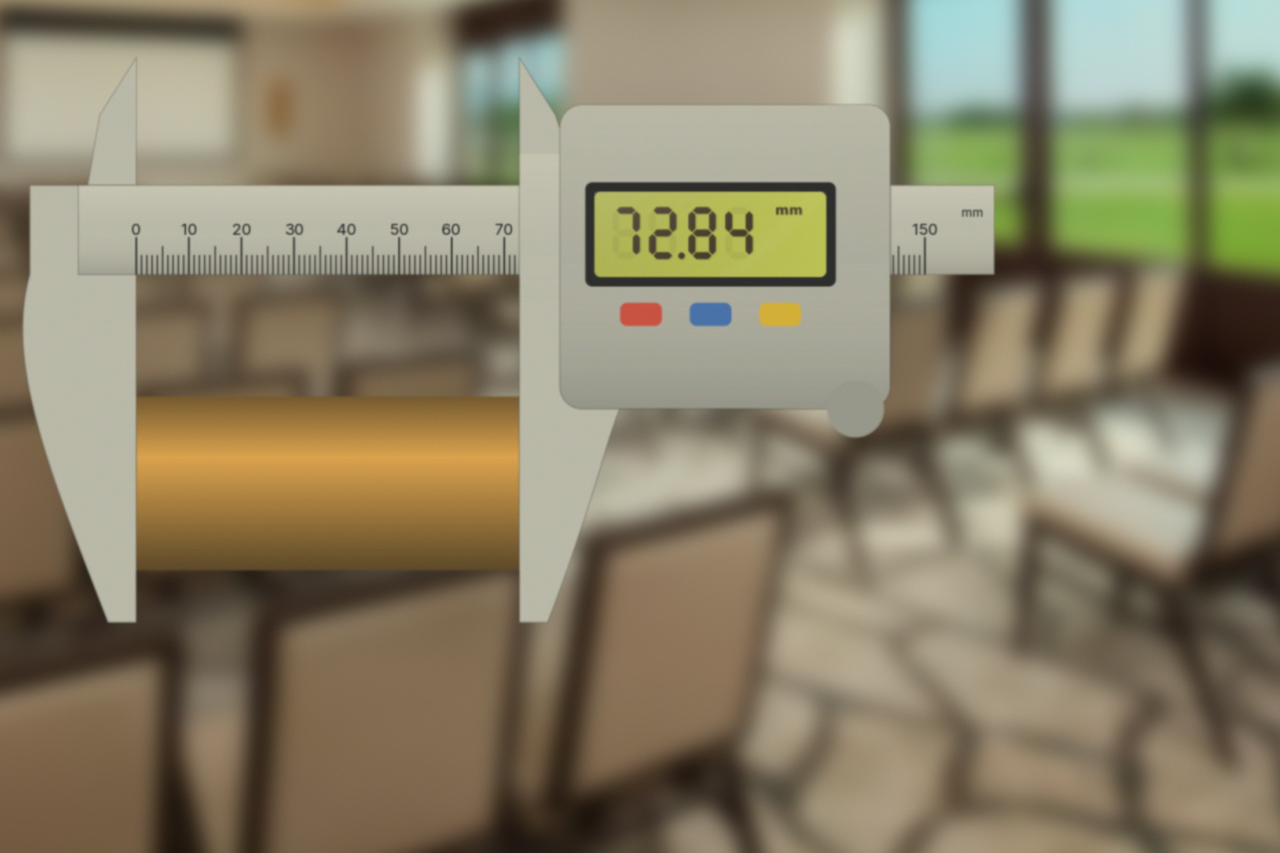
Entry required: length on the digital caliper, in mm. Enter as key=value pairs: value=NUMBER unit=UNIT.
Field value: value=72.84 unit=mm
